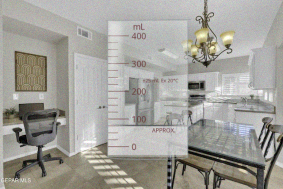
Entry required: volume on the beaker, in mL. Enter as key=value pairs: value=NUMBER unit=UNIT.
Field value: value=75 unit=mL
